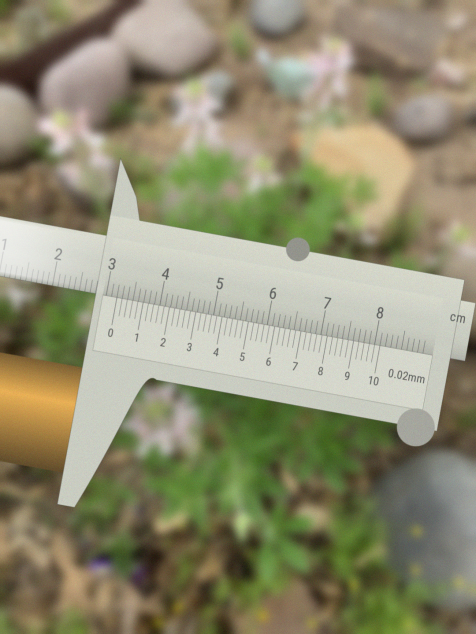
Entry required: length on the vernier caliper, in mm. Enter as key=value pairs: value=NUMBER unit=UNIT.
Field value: value=32.0 unit=mm
